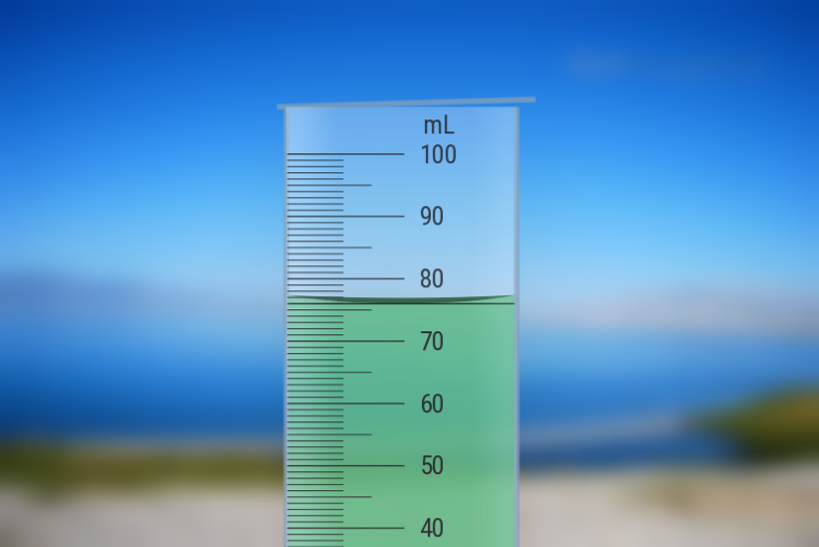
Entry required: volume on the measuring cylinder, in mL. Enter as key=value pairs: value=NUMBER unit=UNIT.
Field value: value=76 unit=mL
